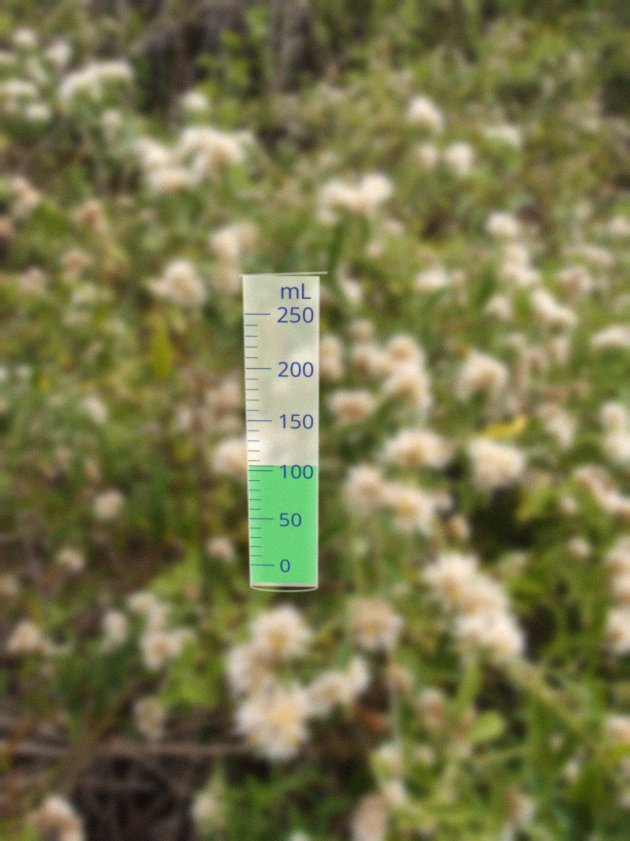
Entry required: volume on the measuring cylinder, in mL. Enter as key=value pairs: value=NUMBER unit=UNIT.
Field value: value=105 unit=mL
